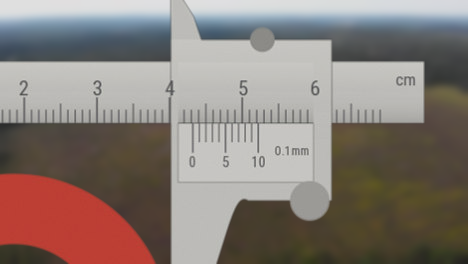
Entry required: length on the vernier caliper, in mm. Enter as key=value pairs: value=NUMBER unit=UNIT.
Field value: value=43.2 unit=mm
